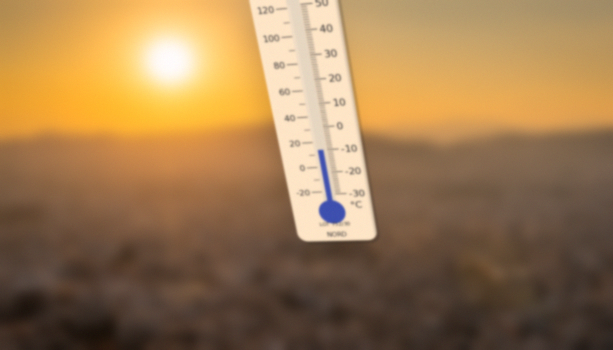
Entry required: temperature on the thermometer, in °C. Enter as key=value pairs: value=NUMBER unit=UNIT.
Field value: value=-10 unit=°C
